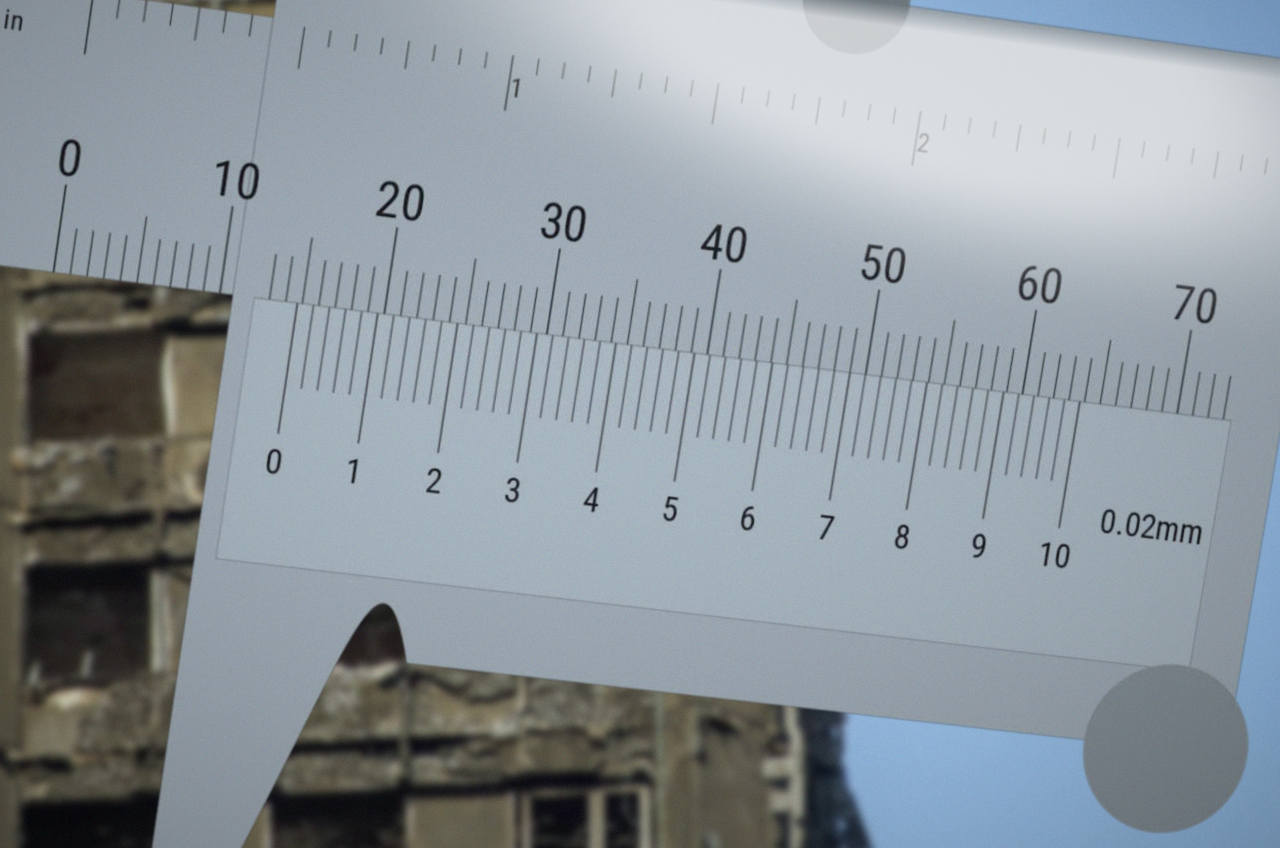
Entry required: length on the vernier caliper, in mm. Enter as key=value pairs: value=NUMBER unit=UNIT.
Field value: value=14.7 unit=mm
